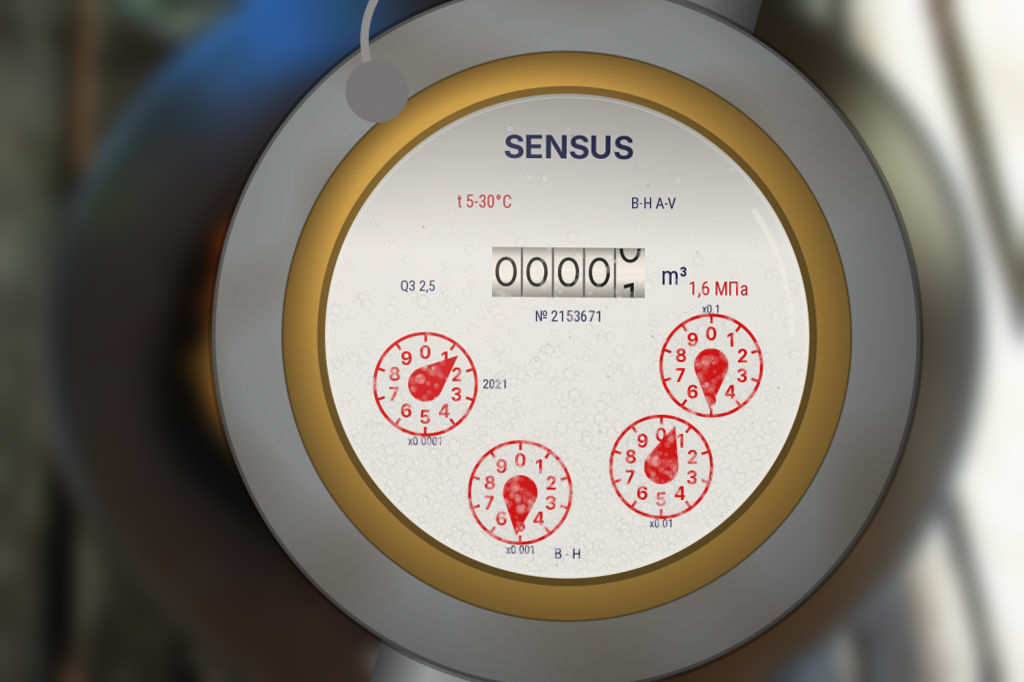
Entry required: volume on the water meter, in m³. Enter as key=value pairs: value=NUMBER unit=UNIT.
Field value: value=0.5051 unit=m³
